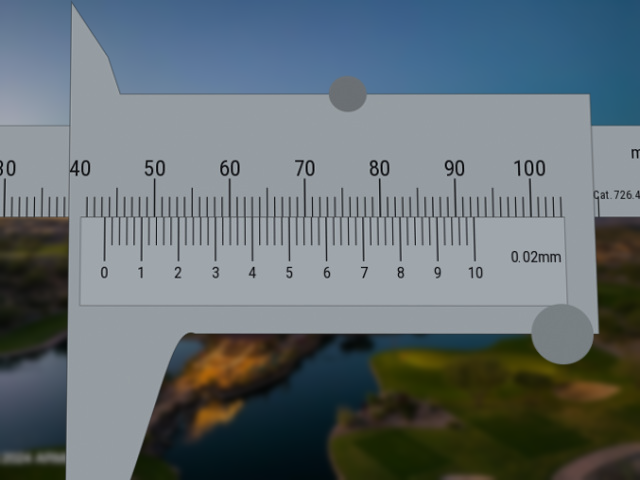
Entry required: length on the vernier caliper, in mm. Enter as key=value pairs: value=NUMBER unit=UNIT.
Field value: value=43.4 unit=mm
